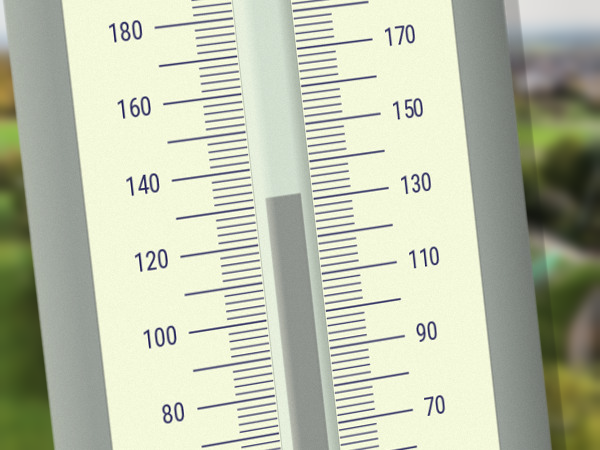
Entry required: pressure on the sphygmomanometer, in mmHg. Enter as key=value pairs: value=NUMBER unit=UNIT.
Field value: value=132 unit=mmHg
